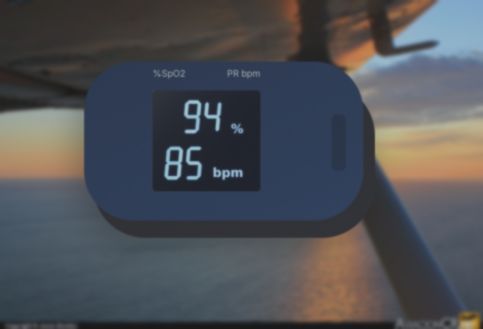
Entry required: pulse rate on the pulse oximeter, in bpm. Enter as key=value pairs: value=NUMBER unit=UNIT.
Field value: value=85 unit=bpm
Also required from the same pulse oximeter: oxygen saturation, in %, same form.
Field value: value=94 unit=%
